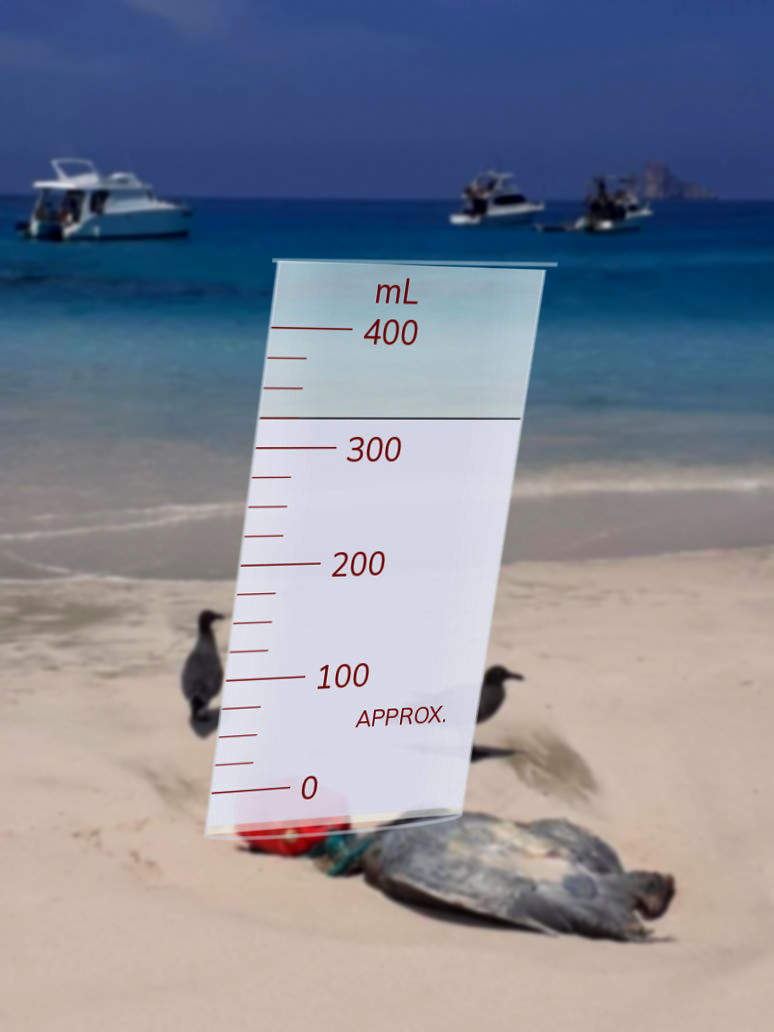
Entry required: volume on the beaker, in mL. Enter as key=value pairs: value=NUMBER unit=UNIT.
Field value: value=325 unit=mL
